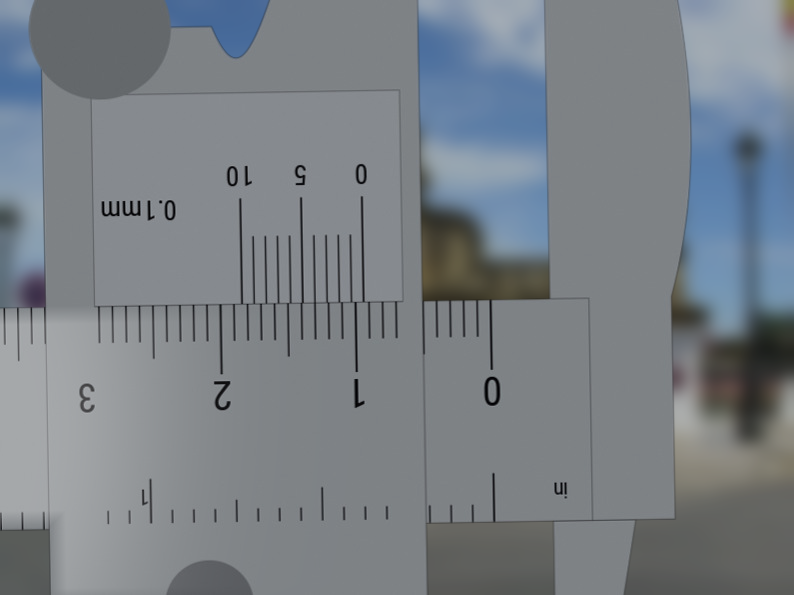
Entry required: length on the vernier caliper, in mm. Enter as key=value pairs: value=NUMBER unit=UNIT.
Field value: value=9.4 unit=mm
